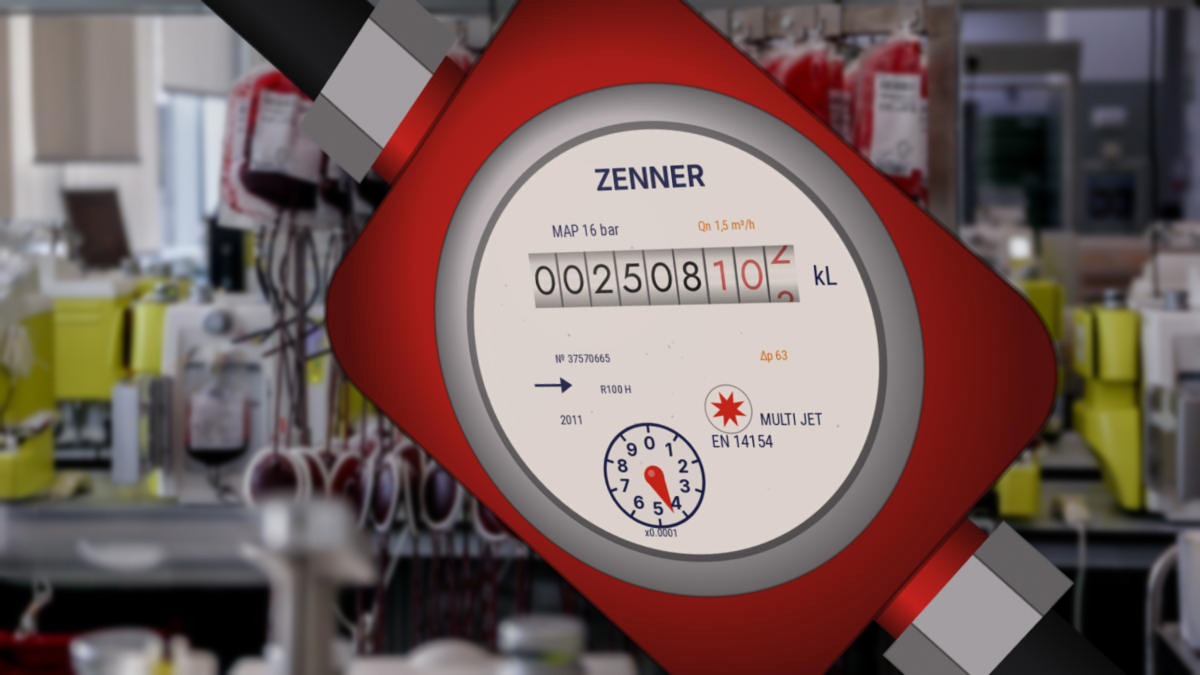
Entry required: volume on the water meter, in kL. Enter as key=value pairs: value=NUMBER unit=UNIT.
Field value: value=2508.1024 unit=kL
